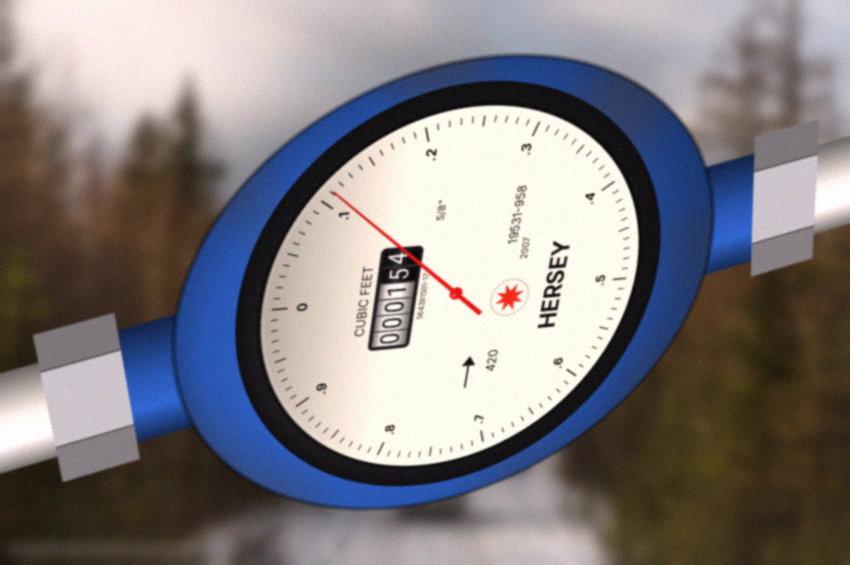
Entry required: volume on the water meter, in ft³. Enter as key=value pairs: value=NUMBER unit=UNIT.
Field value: value=154.11 unit=ft³
